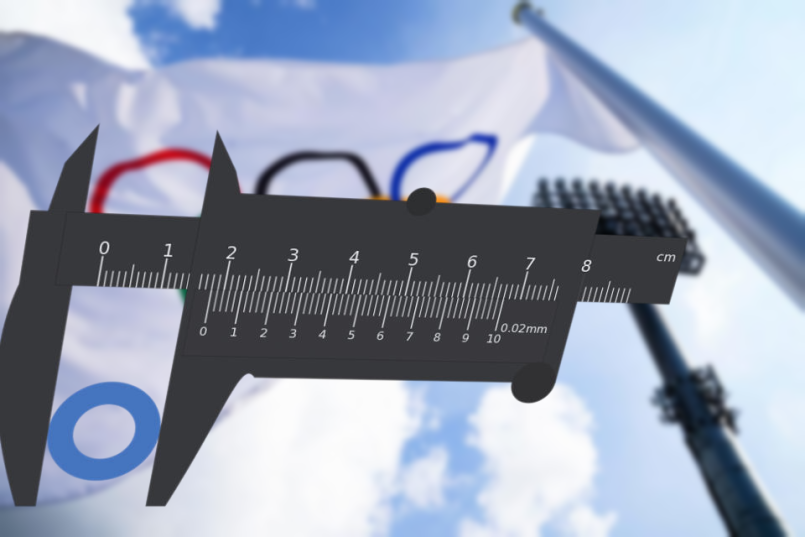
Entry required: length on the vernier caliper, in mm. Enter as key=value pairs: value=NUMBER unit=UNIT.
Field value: value=18.0 unit=mm
